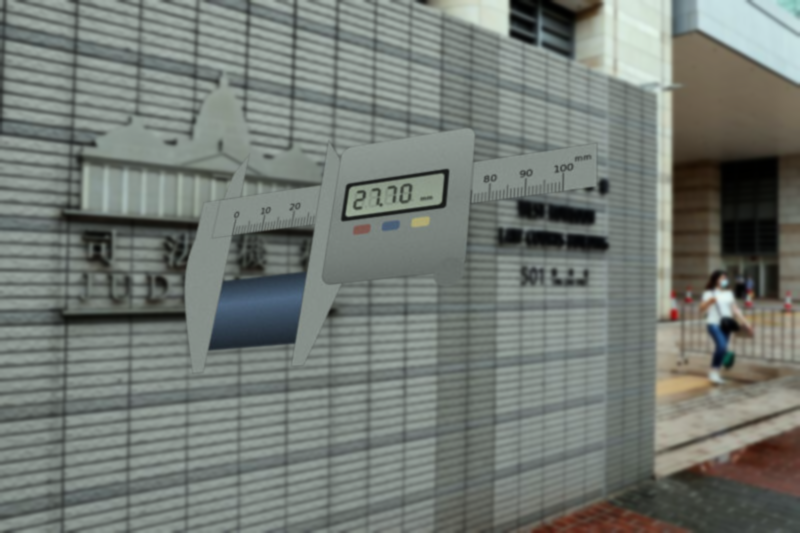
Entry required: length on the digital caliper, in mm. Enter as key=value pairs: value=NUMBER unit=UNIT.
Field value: value=27.70 unit=mm
